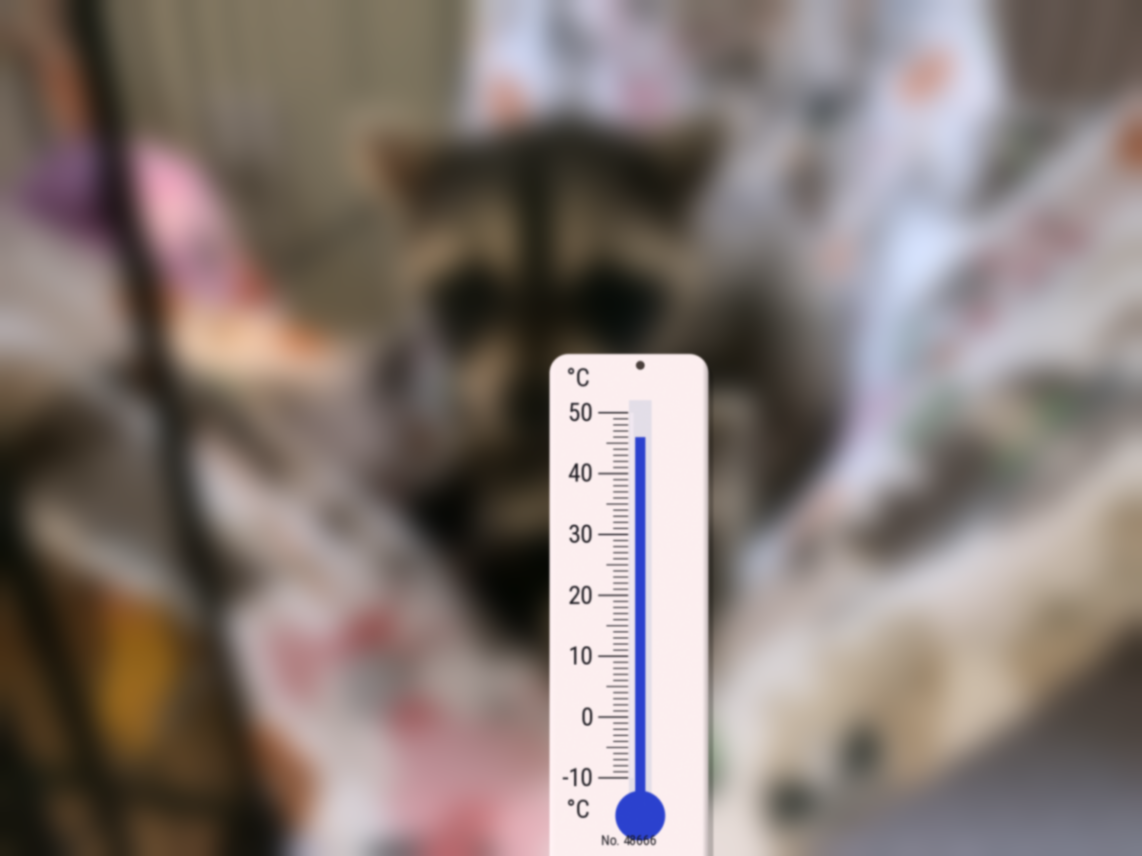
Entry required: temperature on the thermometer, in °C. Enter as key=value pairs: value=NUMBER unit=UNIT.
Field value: value=46 unit=°C
